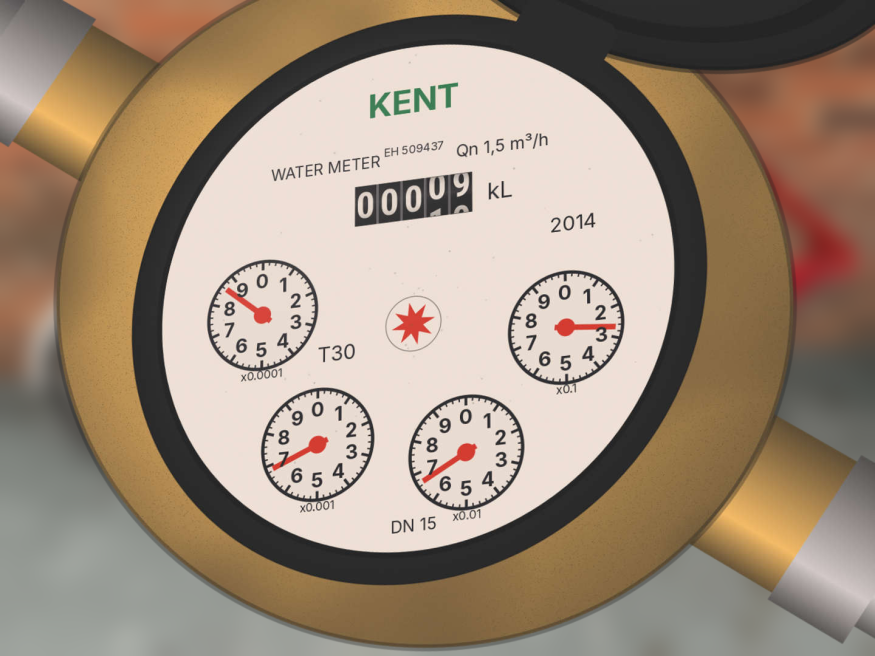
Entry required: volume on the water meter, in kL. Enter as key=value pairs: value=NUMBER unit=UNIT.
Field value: value=9.2668 unit=kL
